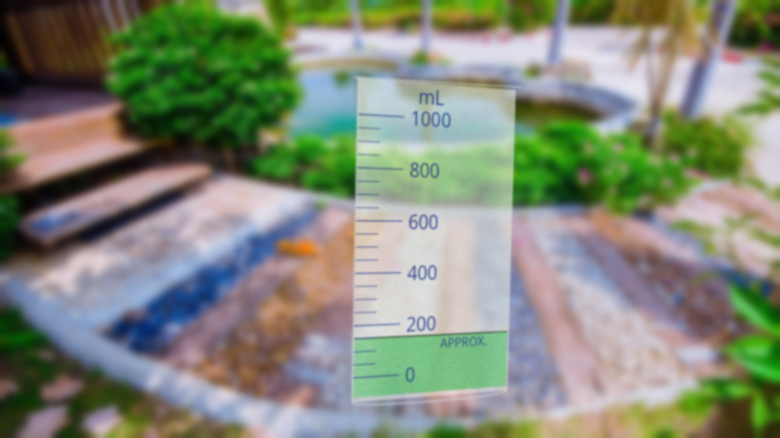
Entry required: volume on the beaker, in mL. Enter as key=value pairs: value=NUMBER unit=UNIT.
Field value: value=150 unit=mL
